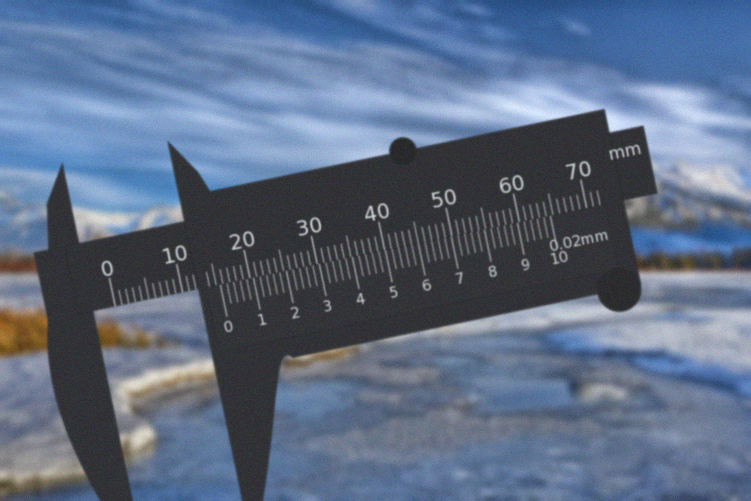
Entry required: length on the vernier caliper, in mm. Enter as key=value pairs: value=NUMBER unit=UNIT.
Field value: value=15.6 unit=mm
